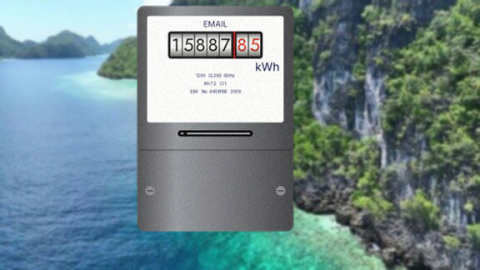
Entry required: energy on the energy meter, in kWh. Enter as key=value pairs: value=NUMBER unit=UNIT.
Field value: value=15887.85 unit=kWh
